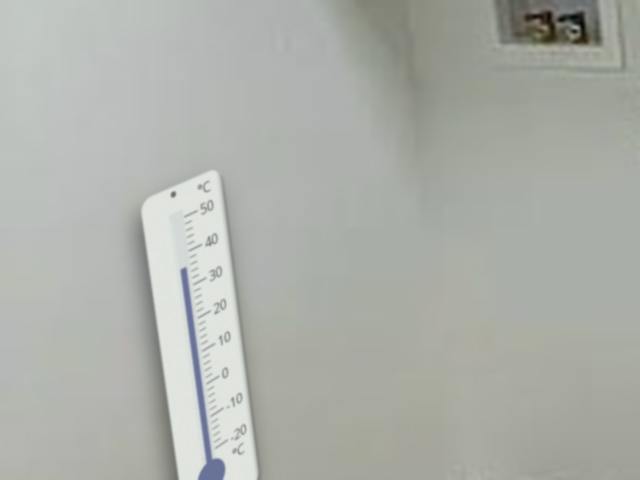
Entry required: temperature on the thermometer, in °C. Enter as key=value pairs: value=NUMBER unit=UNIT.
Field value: value=36 unit=°C
